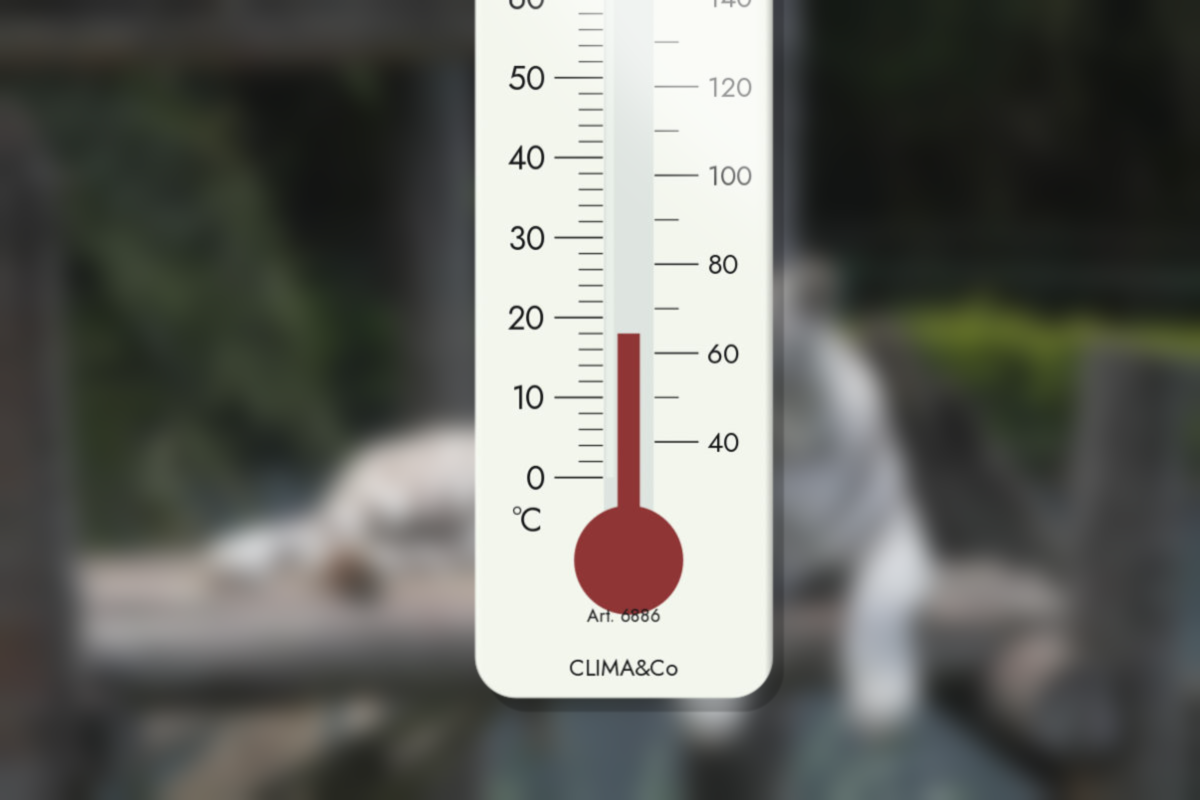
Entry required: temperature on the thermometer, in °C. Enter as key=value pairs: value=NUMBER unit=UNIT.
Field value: value=18 unit=°C
